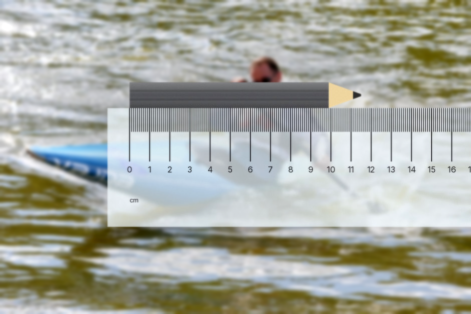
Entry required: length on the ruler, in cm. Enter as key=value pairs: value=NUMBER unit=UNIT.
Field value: value=11.5 unit=cm
